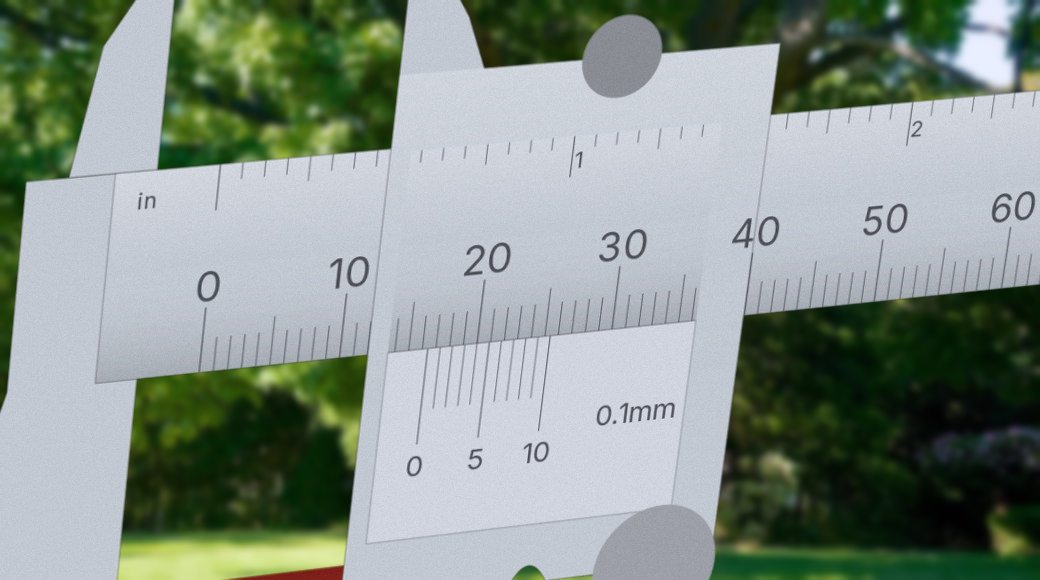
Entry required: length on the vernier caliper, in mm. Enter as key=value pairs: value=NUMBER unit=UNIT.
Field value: value=16.4 unit=mm
